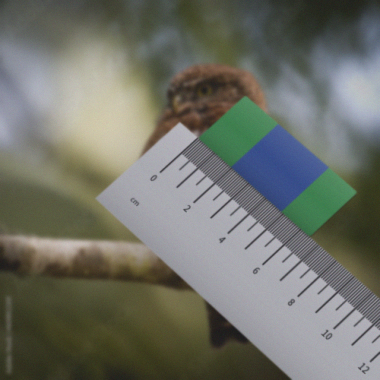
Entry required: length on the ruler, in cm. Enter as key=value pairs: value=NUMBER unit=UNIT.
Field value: value=6.5 unit=cm
